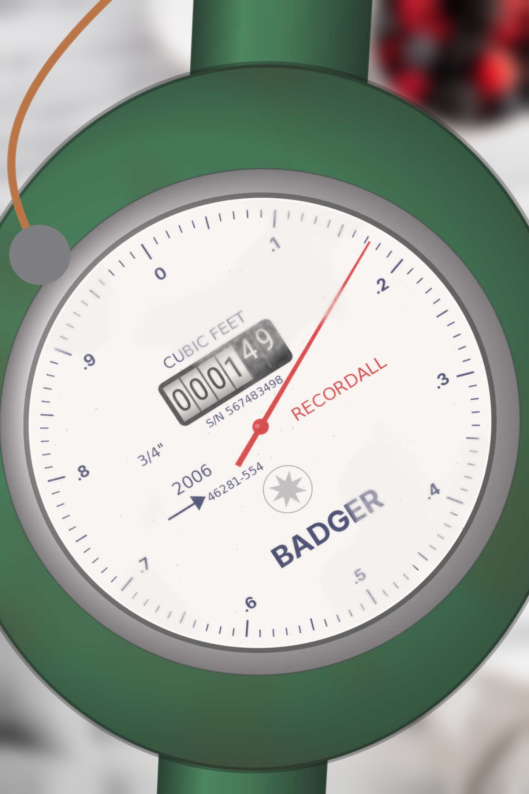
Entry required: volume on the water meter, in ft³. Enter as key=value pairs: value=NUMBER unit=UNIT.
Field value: value=149.17 unit=ft³
